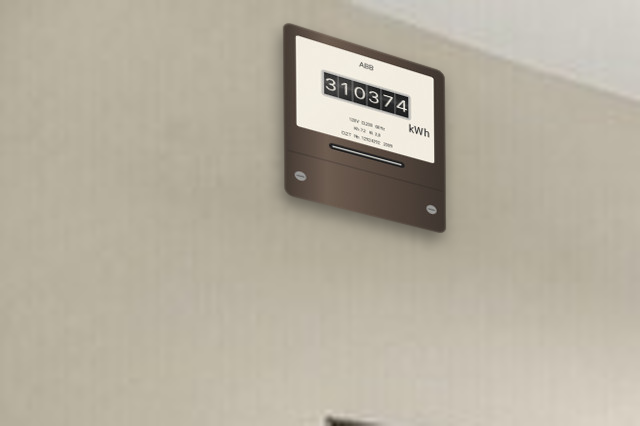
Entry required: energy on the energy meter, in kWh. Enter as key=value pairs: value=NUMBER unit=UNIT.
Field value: value=310374 unit=kWh
